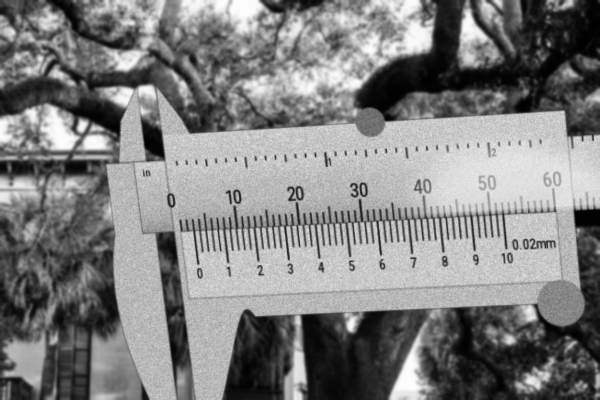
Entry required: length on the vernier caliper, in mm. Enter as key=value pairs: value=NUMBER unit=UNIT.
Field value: value=3.0 unit=mm
